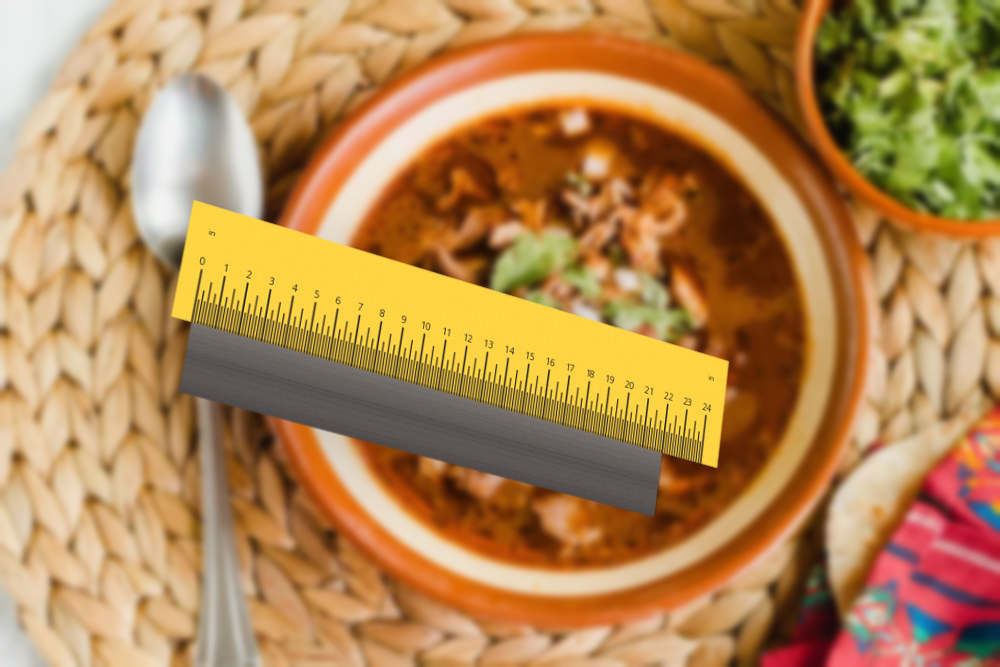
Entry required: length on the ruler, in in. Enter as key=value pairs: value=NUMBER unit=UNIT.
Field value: value=22 unit=in
